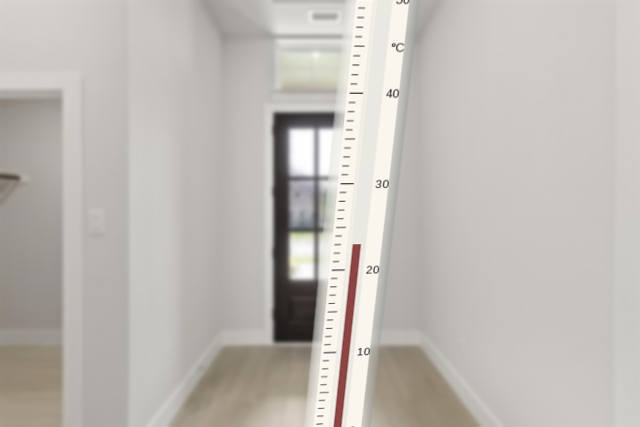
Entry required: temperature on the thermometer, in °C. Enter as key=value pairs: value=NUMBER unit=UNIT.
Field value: value=23 unit=°C
